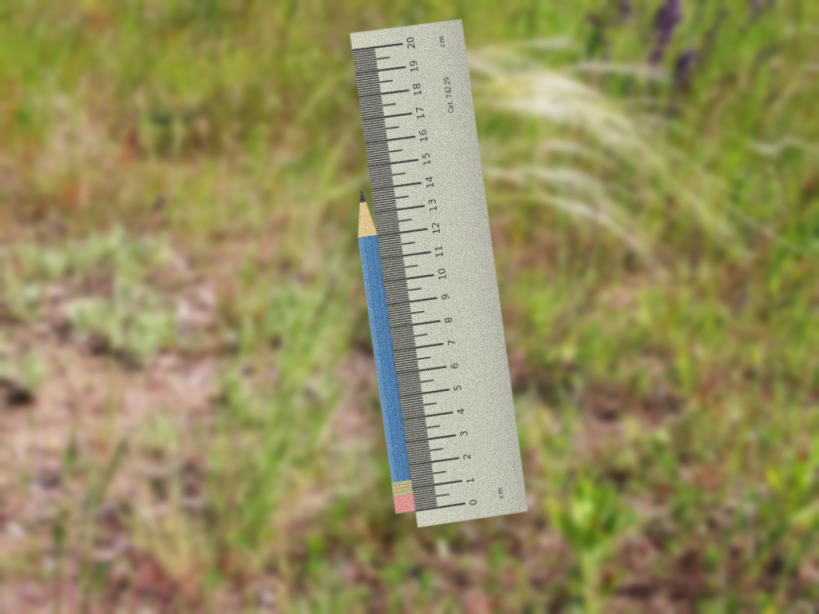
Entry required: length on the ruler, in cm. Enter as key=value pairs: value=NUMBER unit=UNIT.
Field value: value=14 unit=cm
